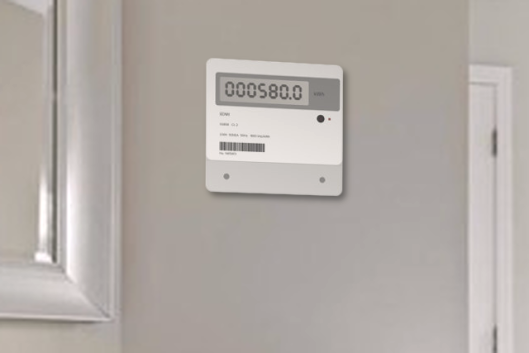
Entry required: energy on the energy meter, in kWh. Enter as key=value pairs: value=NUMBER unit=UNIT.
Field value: value=580.0 unit=kWh
